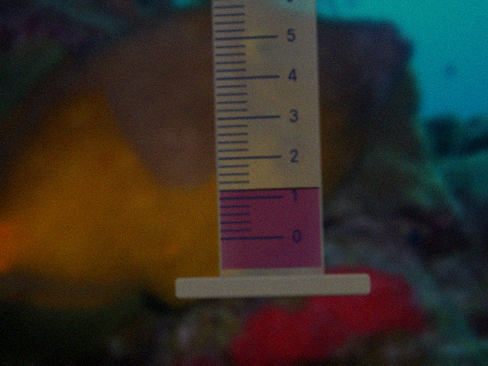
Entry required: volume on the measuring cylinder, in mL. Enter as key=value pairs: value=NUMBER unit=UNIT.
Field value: value=1.2 unit=mL
